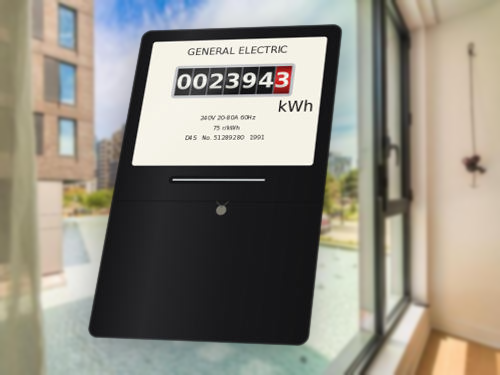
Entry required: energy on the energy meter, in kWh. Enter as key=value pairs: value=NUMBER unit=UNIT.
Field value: value=2394.3 unit=kWh
